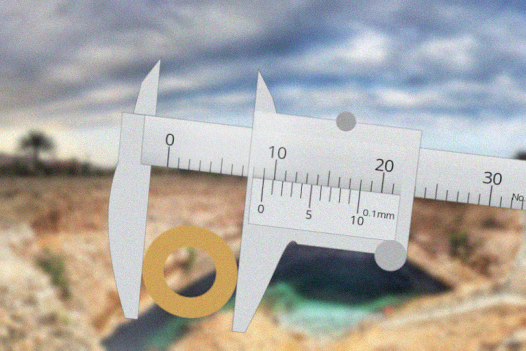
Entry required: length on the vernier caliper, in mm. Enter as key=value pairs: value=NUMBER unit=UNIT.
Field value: value=9.0 unit=mm
